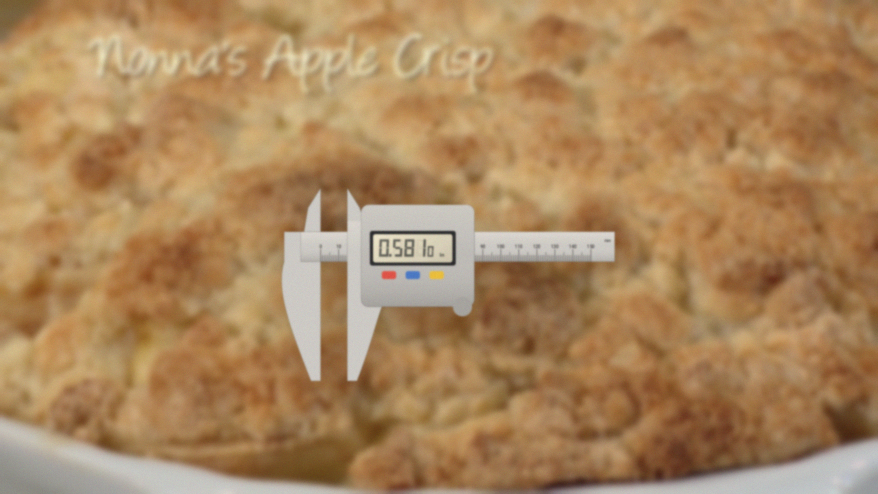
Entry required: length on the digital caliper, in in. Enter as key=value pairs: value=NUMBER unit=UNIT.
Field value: value=0.5810 unit=in
